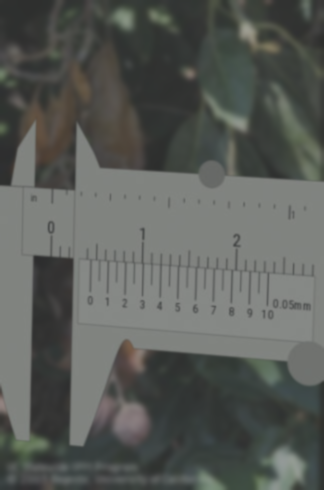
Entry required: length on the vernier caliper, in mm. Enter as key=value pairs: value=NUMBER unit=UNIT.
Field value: value=4.4 unit=mm
